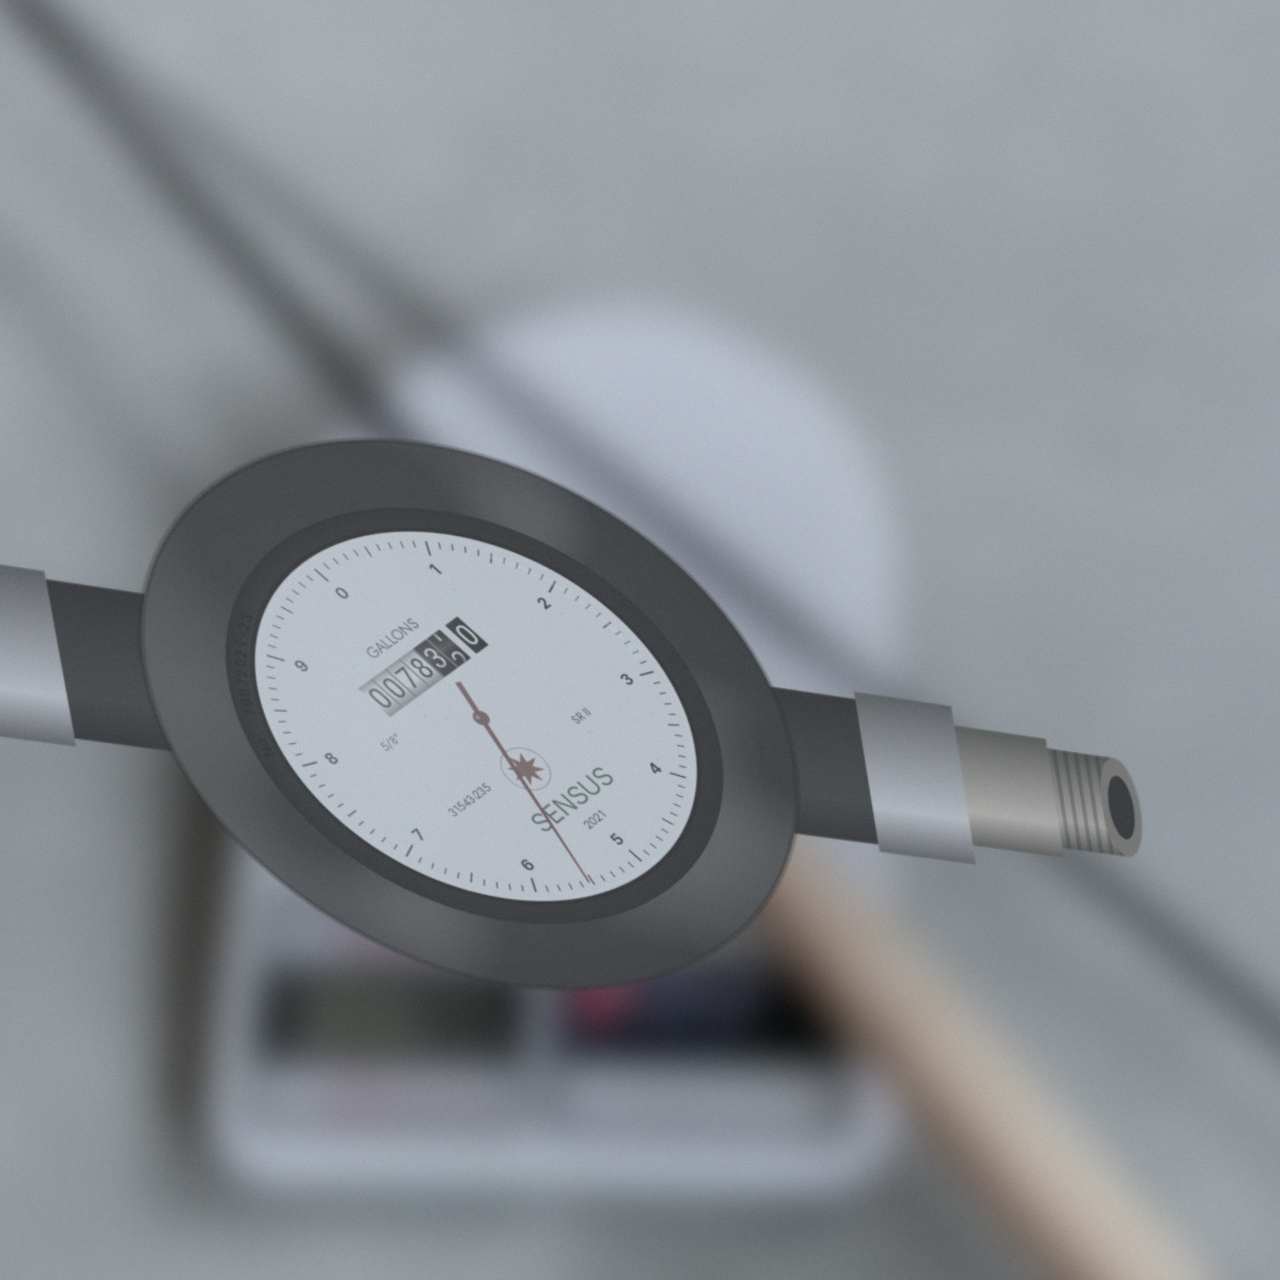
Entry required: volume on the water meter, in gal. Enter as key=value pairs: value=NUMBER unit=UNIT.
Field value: value=78315.5 unit=gal
